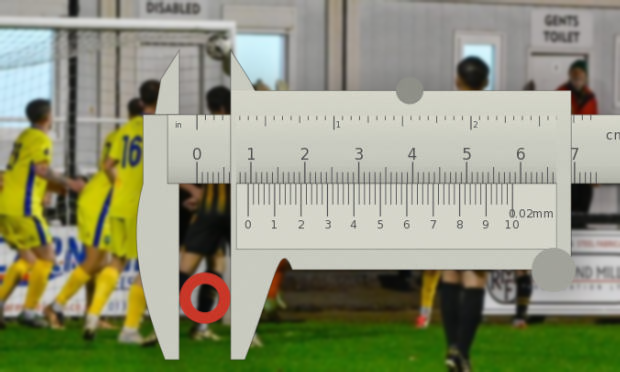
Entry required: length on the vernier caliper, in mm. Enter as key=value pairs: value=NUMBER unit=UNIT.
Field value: value=9.5 unit=mm
